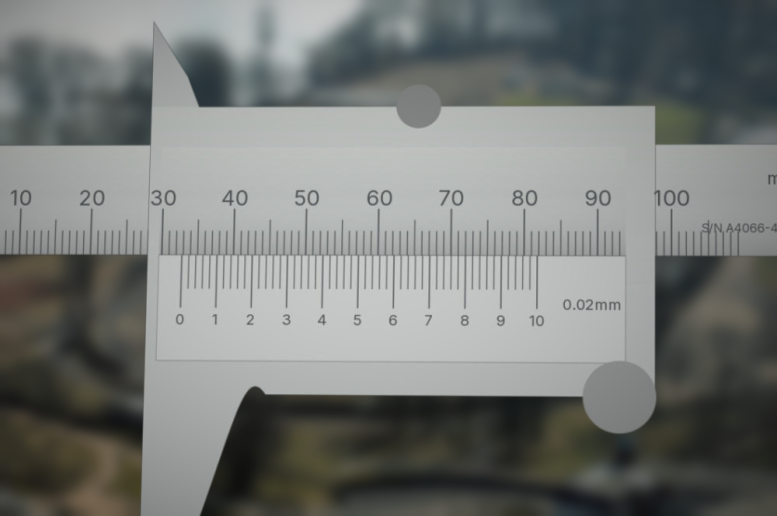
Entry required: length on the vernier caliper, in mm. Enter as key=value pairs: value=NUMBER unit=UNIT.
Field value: value=32.8 unit=mm
